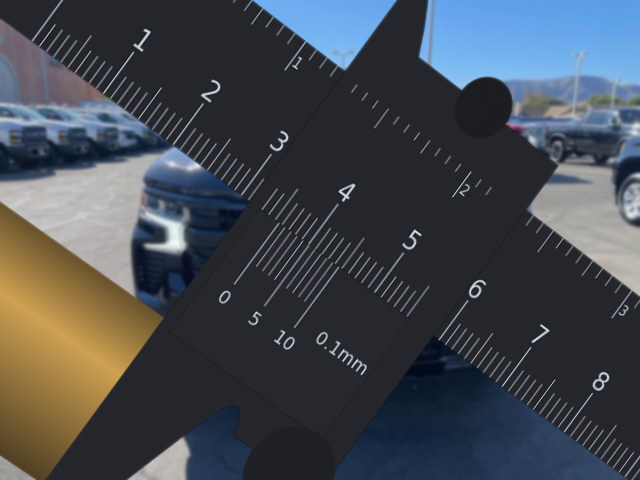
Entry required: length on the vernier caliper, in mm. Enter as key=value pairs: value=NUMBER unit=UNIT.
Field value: value=35.6 unit=mm
